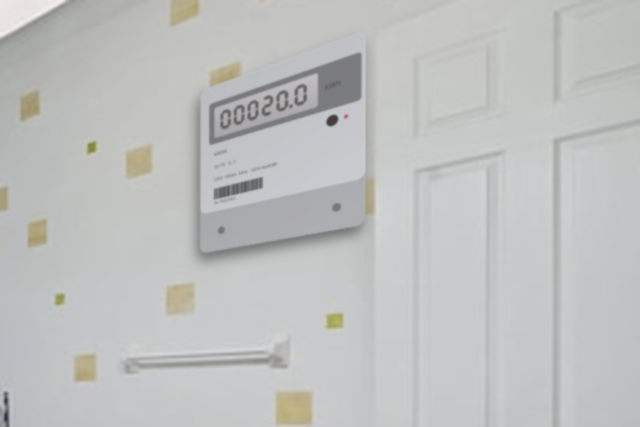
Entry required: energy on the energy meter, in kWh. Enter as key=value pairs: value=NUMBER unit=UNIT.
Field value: value=20.0 unit=kWh
